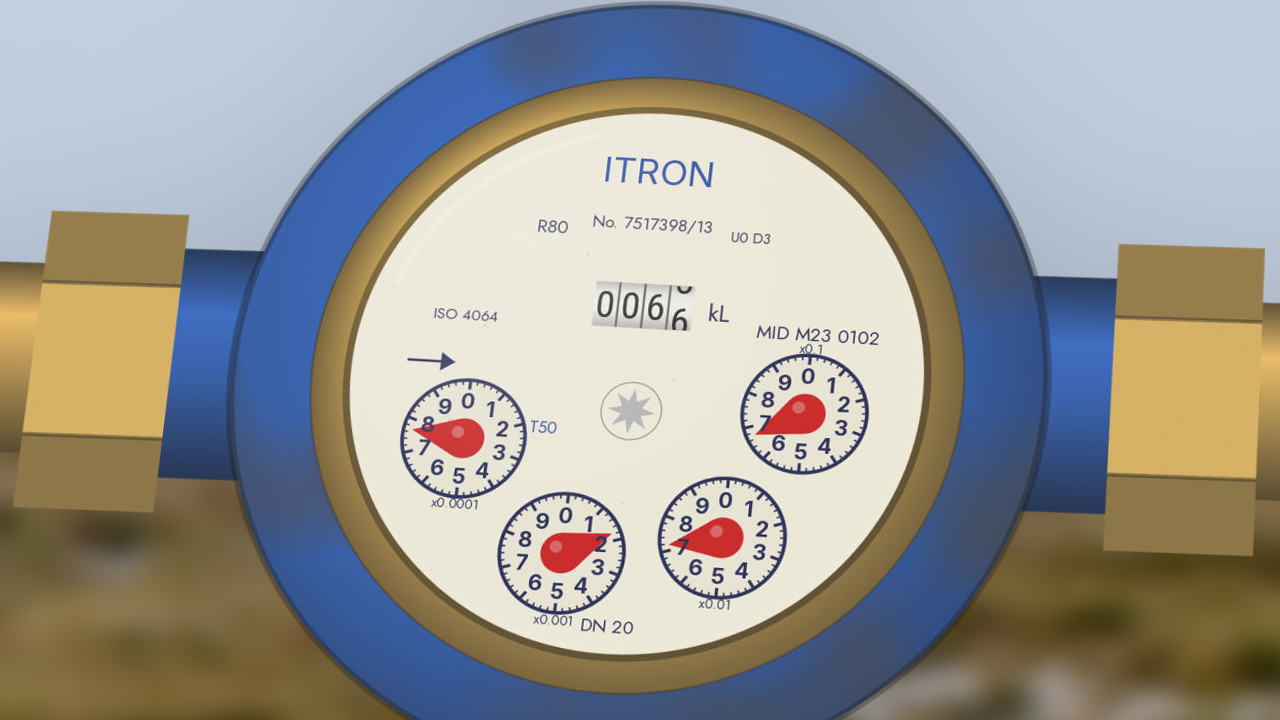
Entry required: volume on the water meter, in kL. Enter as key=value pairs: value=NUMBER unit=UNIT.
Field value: value=65.6717 unit=kL
